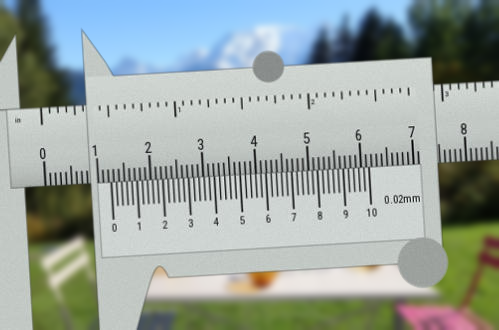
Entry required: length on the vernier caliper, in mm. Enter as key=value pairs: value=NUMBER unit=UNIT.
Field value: value=12.5 unit=mm
